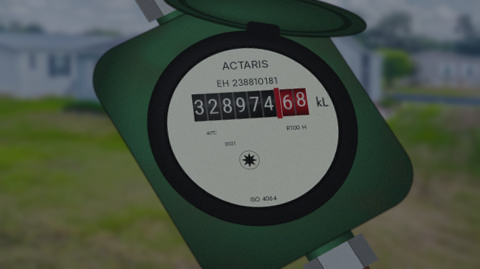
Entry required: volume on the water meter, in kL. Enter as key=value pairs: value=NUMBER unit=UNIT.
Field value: value=328974.68 unit=kL
